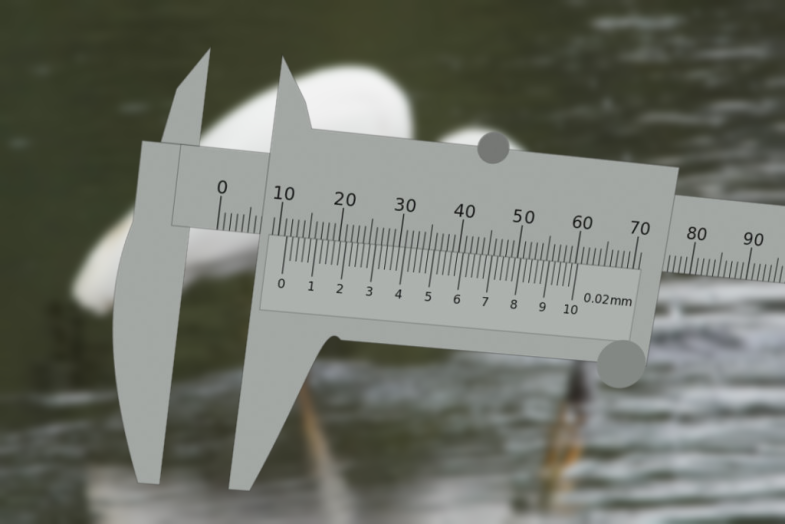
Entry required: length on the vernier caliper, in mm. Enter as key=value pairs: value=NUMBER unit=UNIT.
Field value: value=11.4 unit=mm
